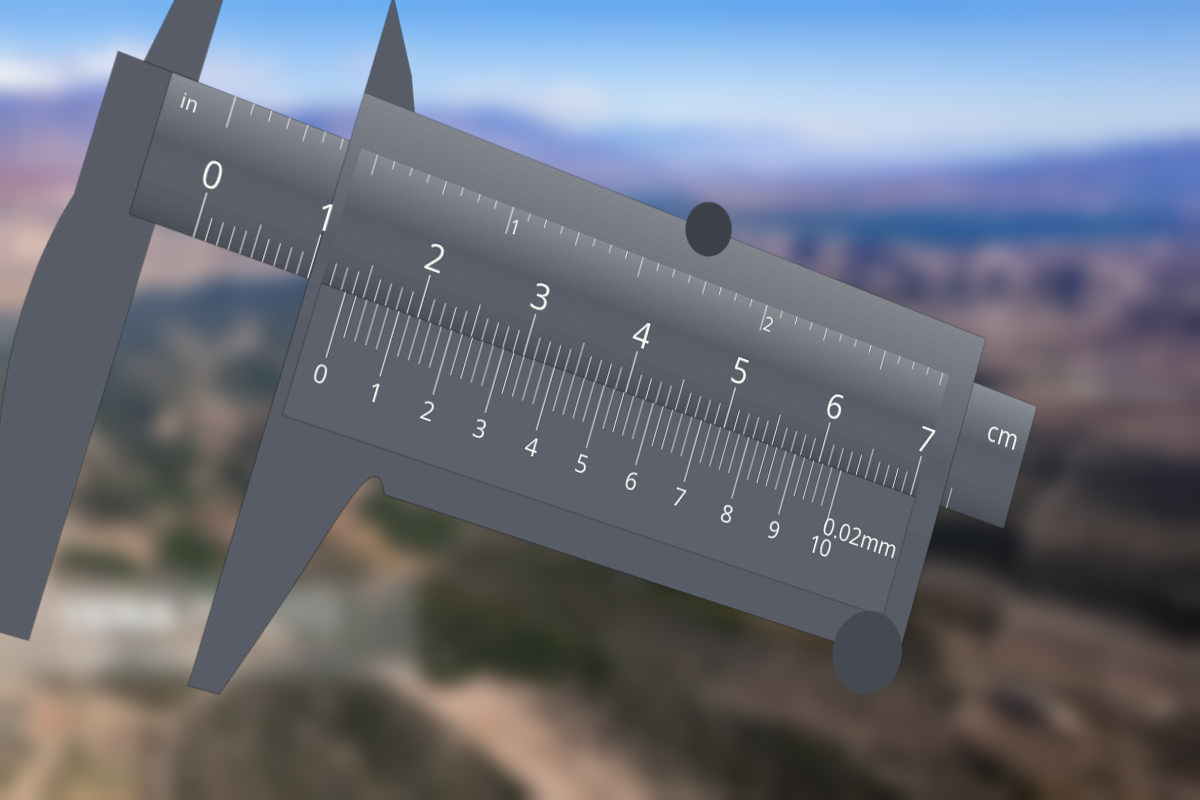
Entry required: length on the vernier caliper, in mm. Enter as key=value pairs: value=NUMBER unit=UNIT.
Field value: value=13.4 unit=mm
